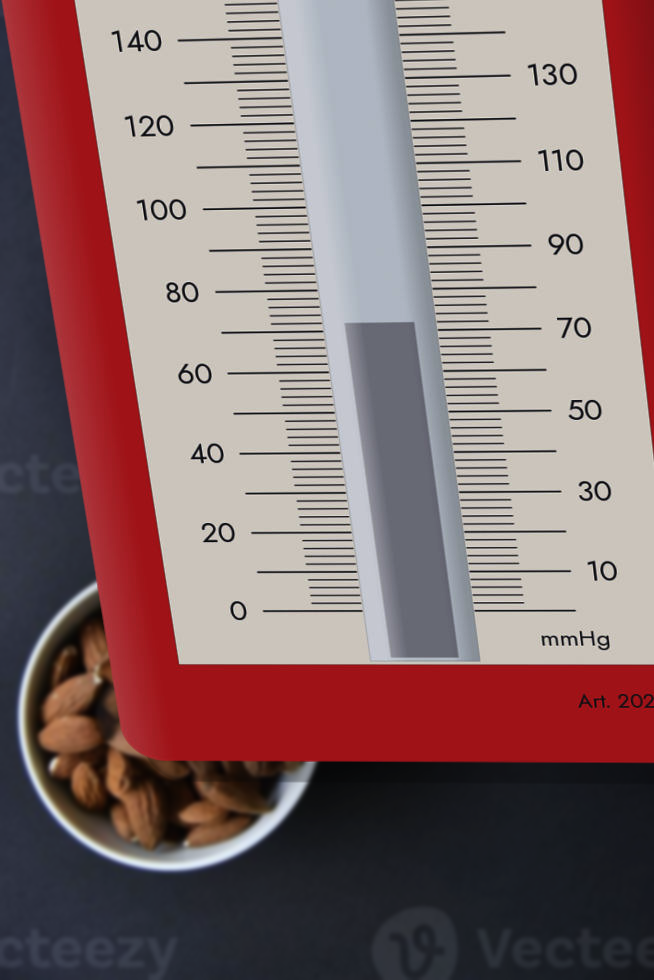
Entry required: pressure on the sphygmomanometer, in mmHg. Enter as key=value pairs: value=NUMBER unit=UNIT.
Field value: value=72 unit=mmHg
